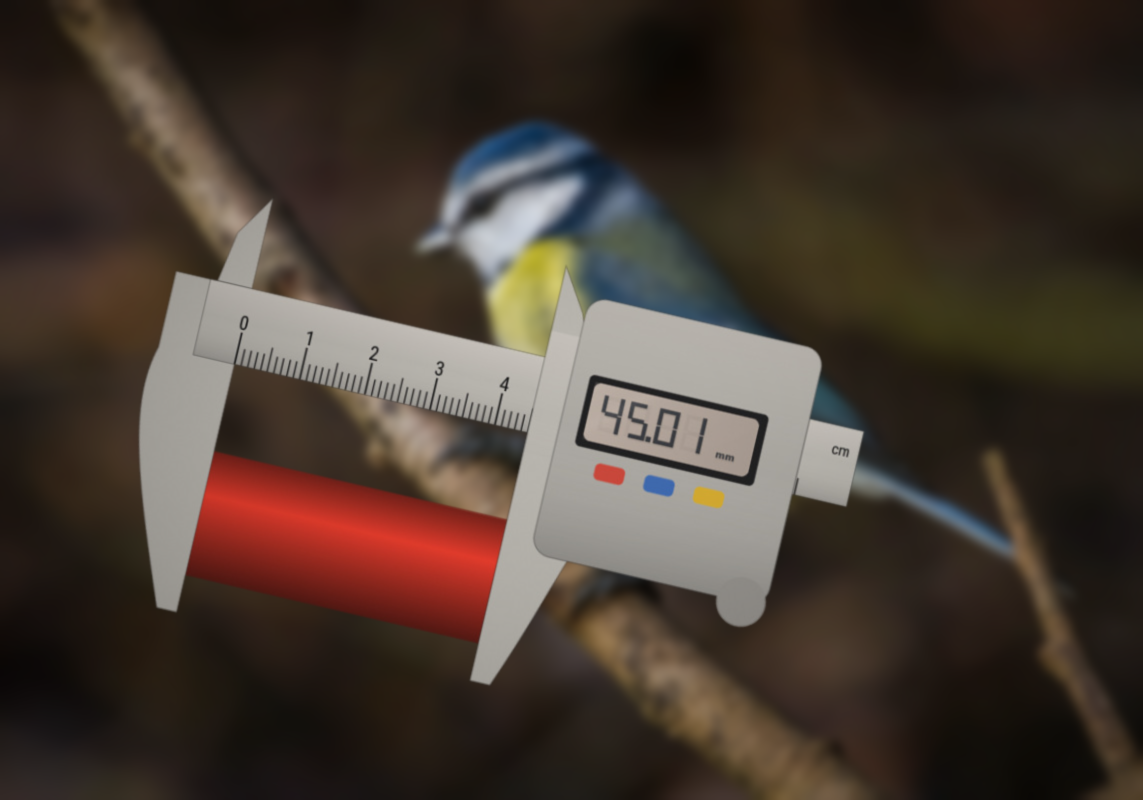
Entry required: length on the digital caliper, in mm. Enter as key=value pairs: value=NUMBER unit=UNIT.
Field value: value=45.01 unit=mm
